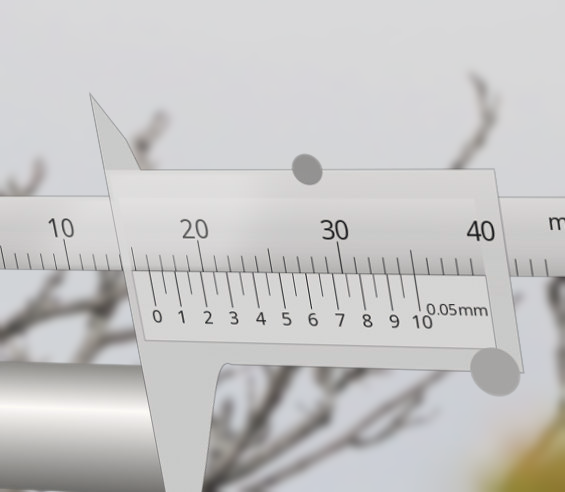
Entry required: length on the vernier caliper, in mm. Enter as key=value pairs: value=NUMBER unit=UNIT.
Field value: value=16.0 unit=mm
